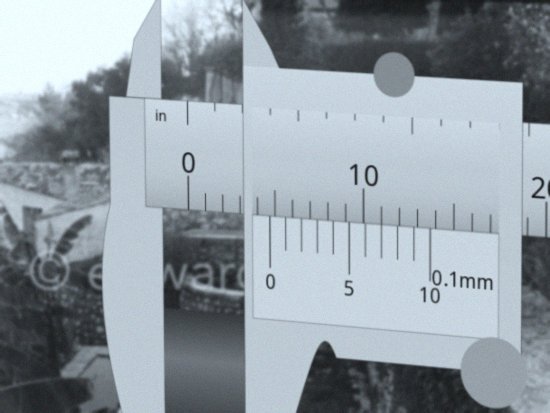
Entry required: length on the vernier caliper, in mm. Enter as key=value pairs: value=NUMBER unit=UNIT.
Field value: value=4.7 unit=mm
